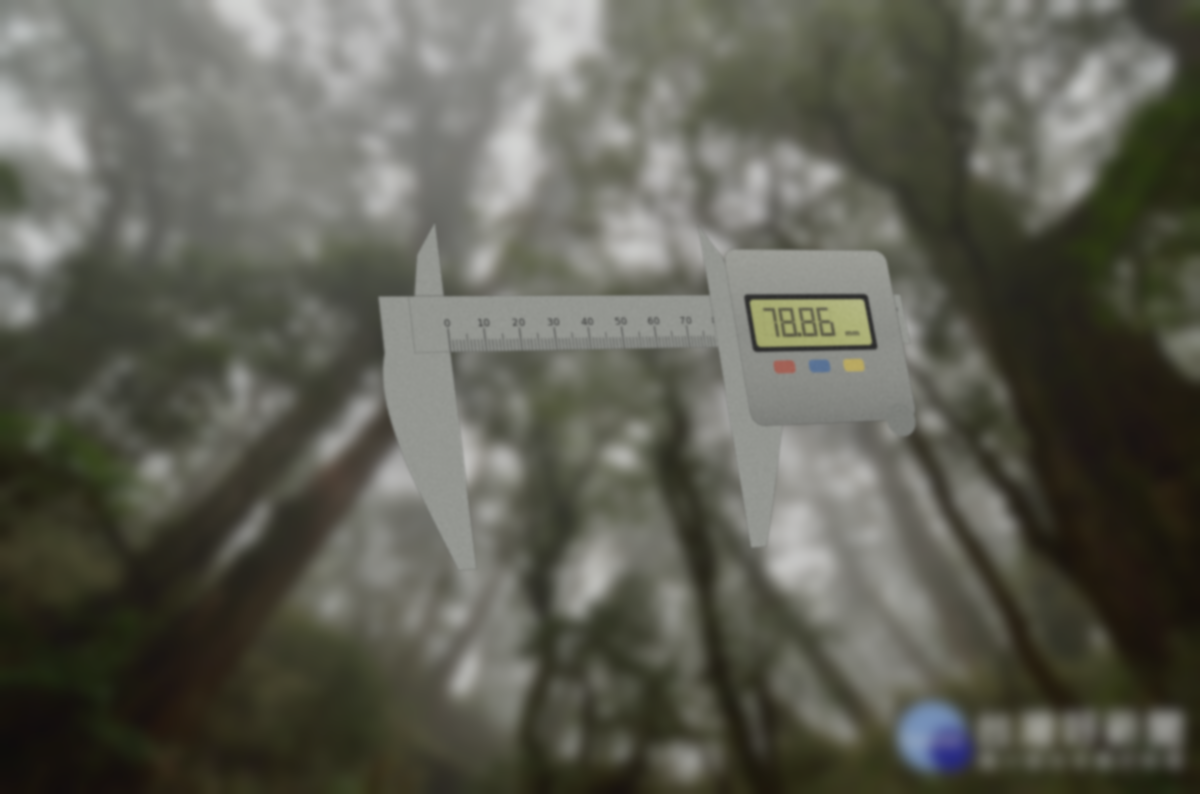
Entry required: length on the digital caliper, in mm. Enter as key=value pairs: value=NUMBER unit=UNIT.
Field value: value=78.86 unit=mm
